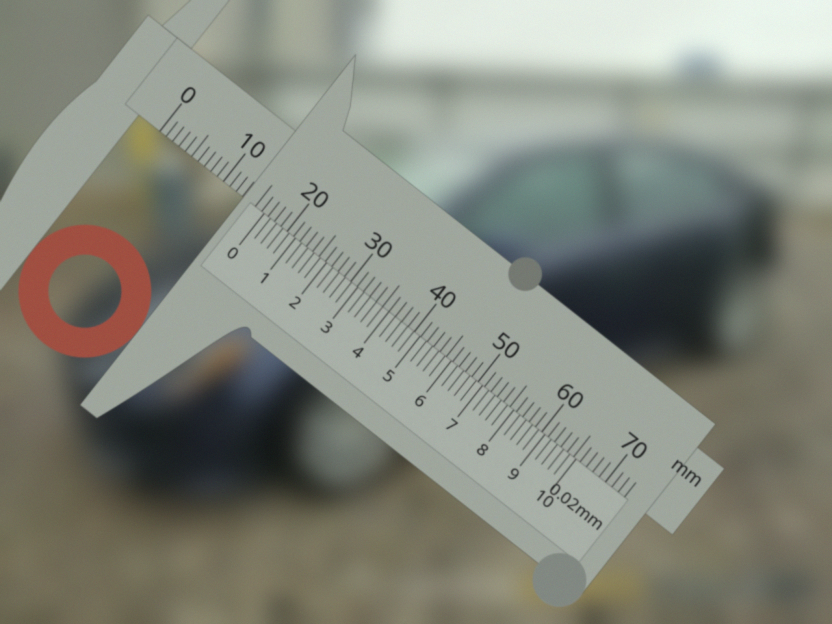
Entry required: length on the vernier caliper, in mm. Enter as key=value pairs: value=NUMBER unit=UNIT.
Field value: value=16.4 unit=mm
